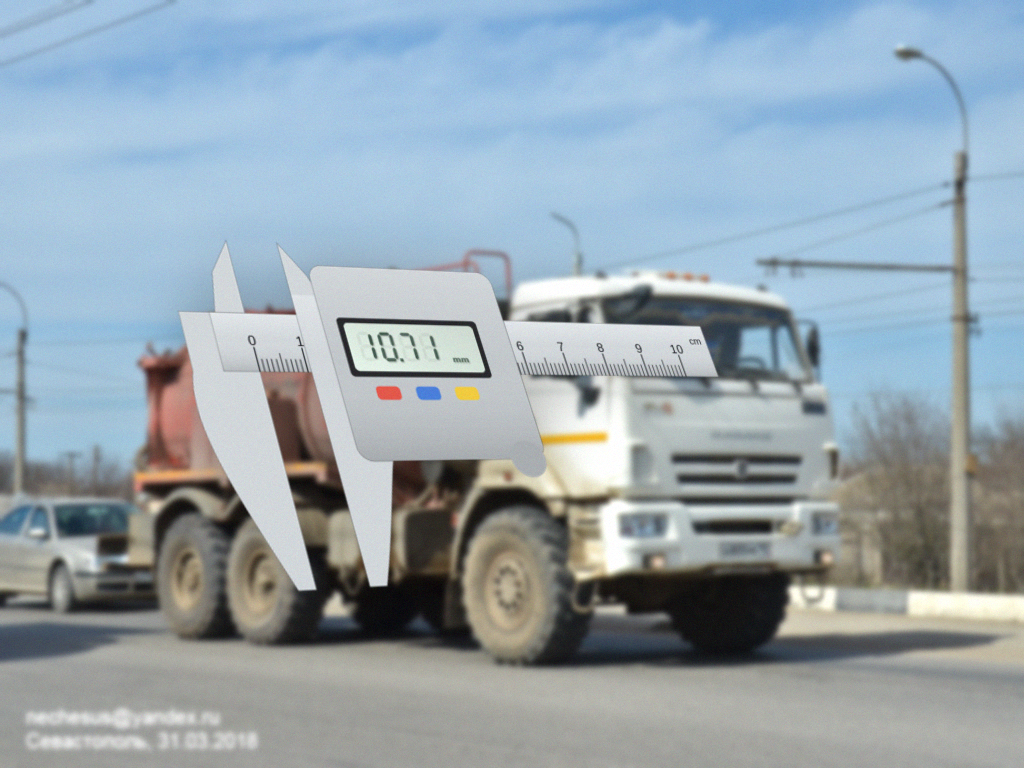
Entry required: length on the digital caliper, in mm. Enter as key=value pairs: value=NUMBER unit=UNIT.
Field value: value=10.71 unit=mm
